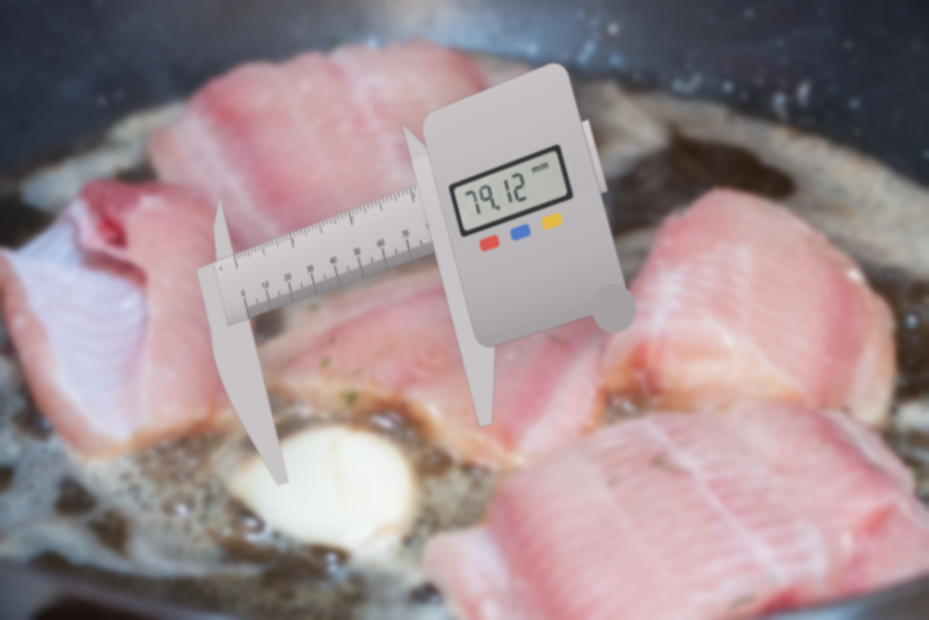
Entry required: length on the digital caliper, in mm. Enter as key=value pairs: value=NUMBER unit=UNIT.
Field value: value=79.12 unit=mm
